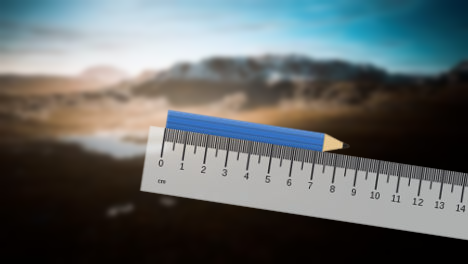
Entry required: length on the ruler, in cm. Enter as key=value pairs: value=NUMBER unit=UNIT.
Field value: value=8.5 unit=cm
